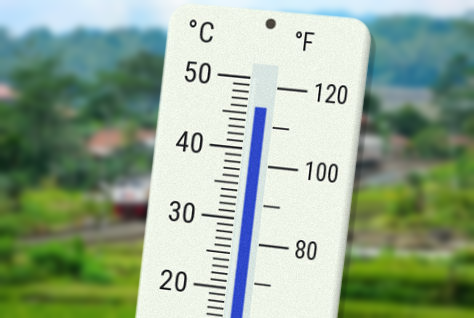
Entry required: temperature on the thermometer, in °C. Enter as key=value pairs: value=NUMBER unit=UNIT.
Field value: value=46 unit=°C
